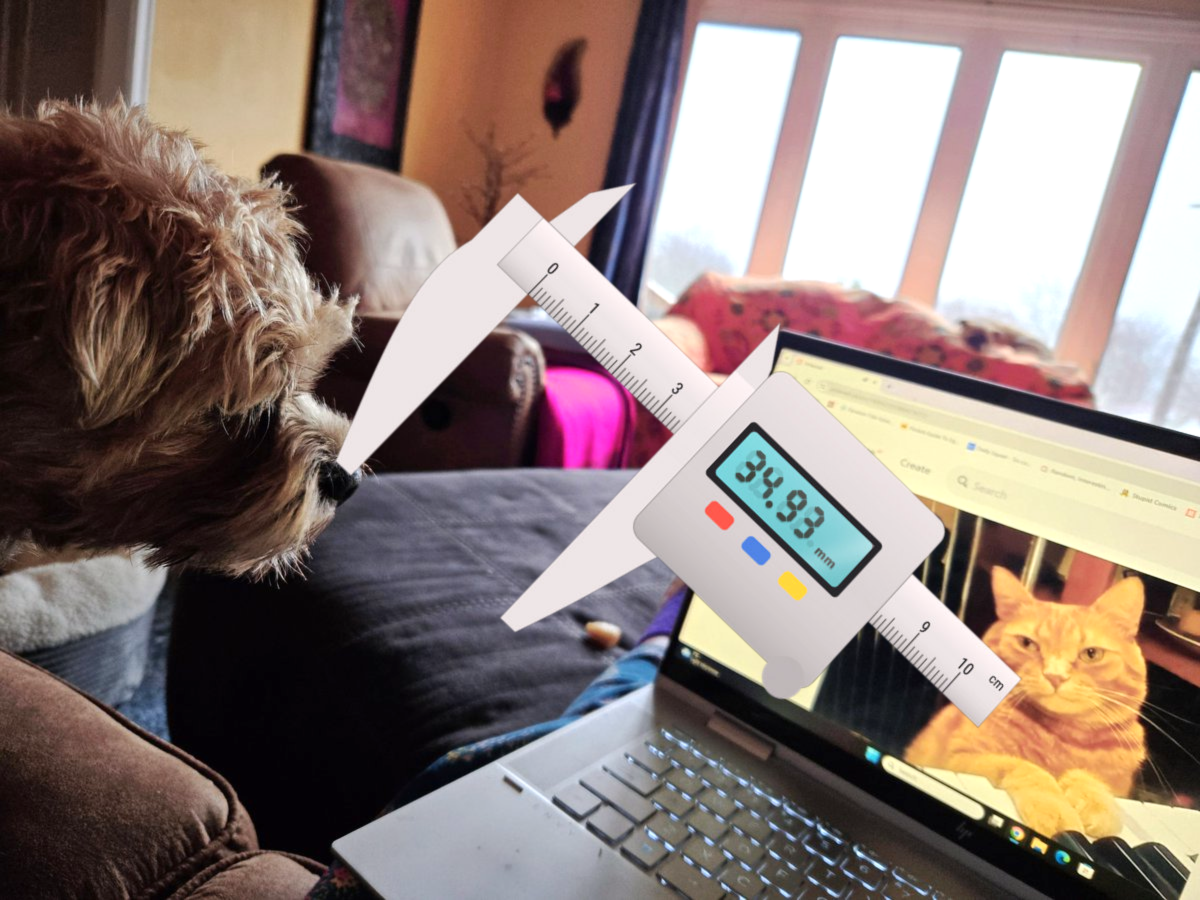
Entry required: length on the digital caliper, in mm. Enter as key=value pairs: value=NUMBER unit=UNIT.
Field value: value=34.93 unit=mm
